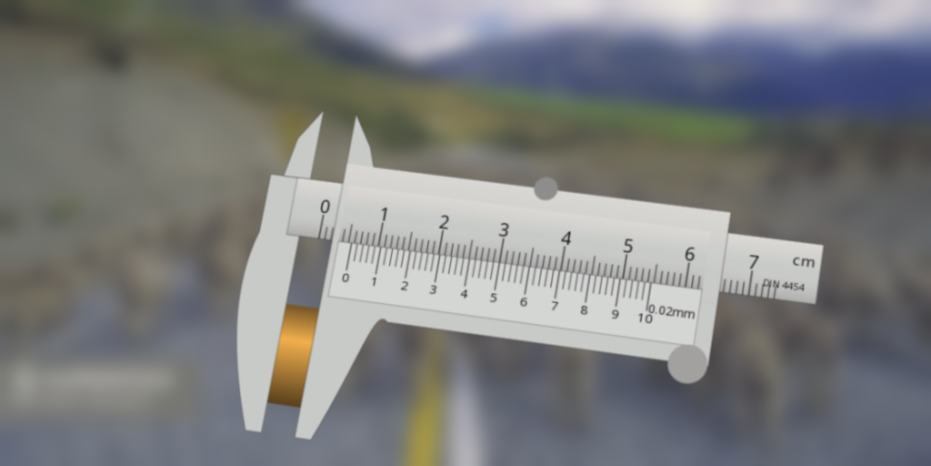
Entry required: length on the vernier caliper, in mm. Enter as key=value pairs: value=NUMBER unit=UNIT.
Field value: value=5.5 unit=mm
